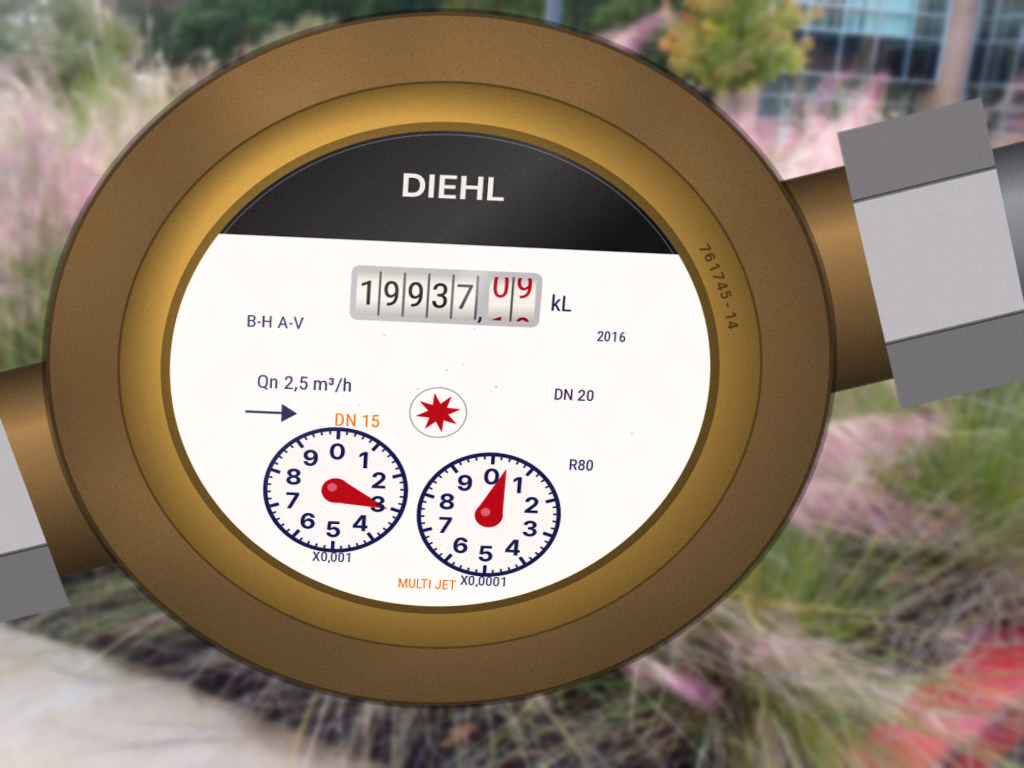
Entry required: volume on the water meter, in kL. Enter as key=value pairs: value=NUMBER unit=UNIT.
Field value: value=19937.0930 unit=kL
